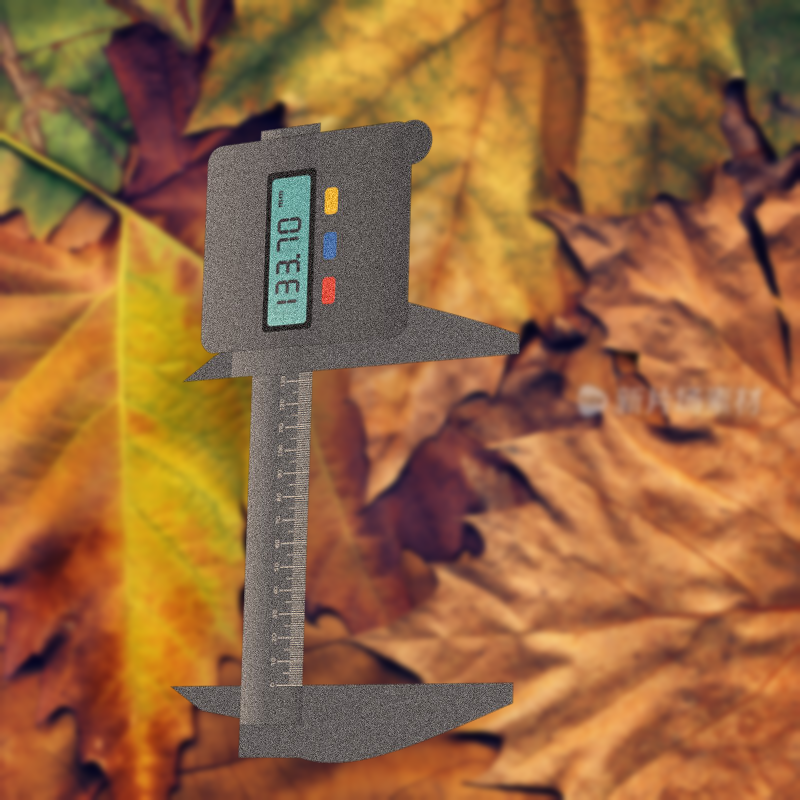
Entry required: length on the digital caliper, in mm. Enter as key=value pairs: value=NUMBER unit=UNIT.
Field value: value=133.70 unit=mm
